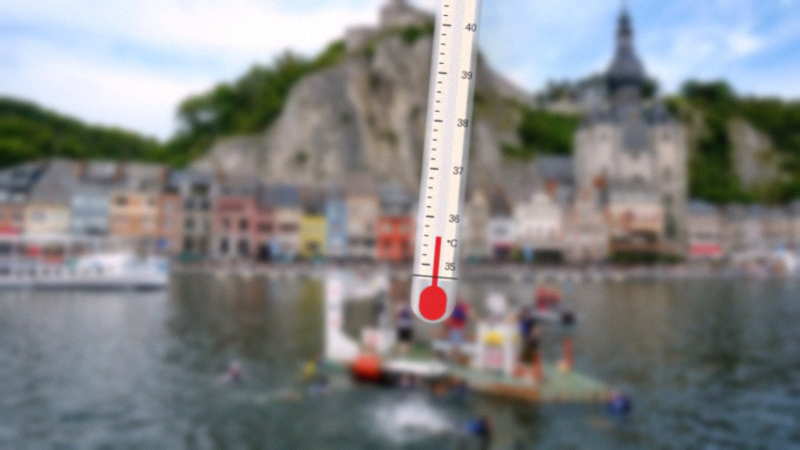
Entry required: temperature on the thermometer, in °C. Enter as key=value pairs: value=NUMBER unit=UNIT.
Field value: value=35.6 unit=°C
